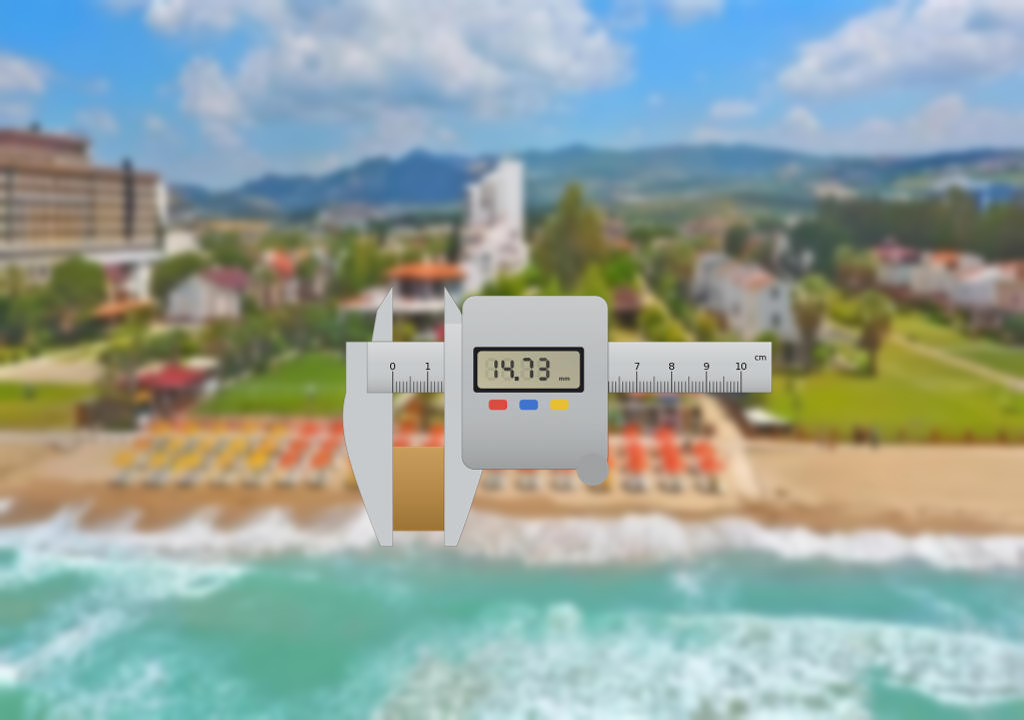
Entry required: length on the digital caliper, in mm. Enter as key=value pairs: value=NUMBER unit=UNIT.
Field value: value=14.73 unit=mm
